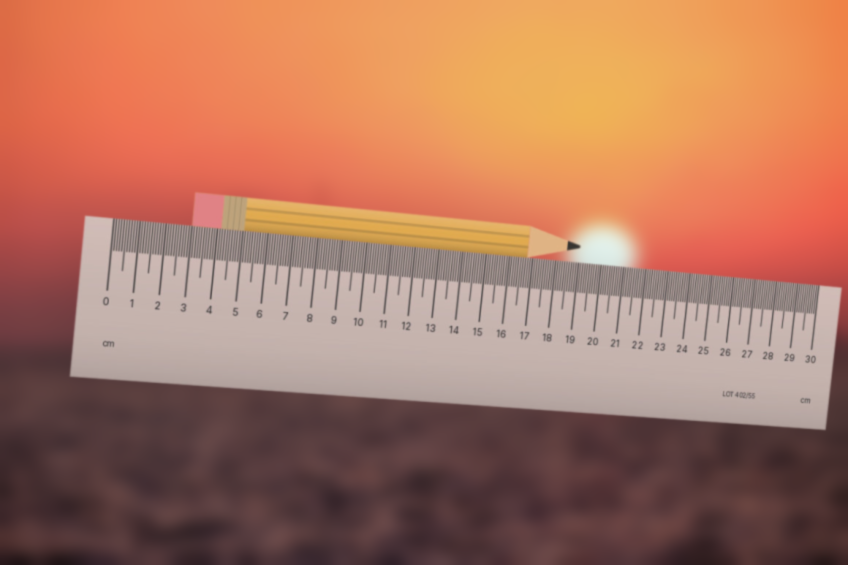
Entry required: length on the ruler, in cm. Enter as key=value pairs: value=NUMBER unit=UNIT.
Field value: value=16 unit=cm
